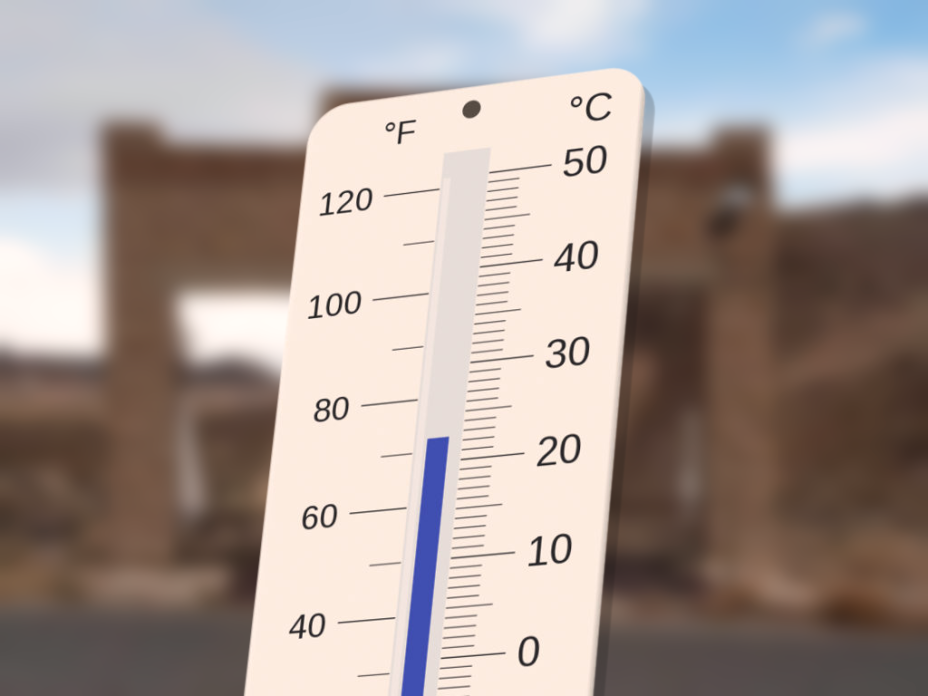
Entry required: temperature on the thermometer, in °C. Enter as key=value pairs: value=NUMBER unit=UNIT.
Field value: value=22.5 unit=°C
